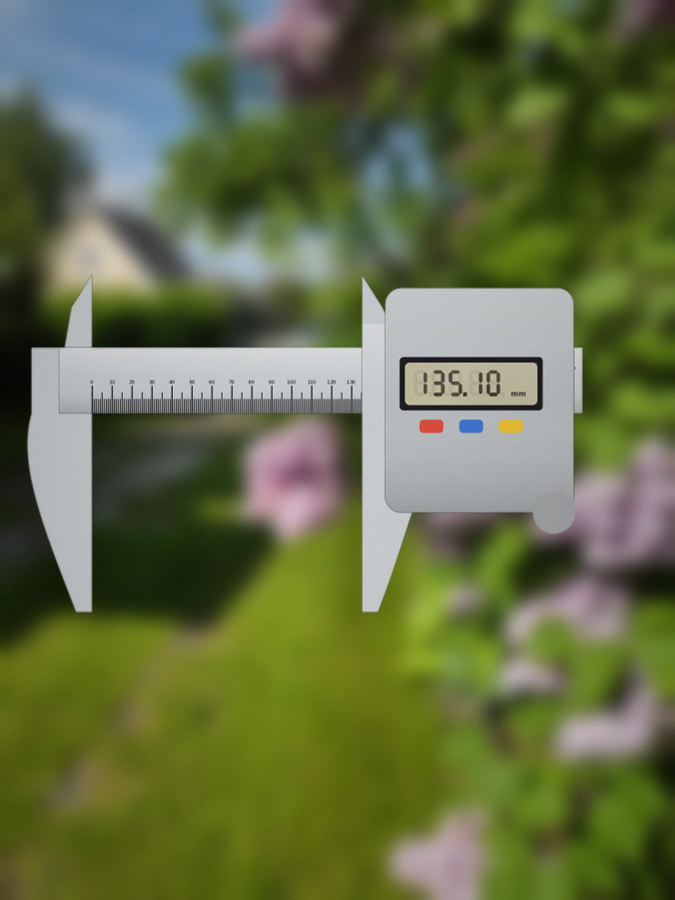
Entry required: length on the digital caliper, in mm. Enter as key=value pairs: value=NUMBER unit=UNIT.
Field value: value=135.10 unit=mm
